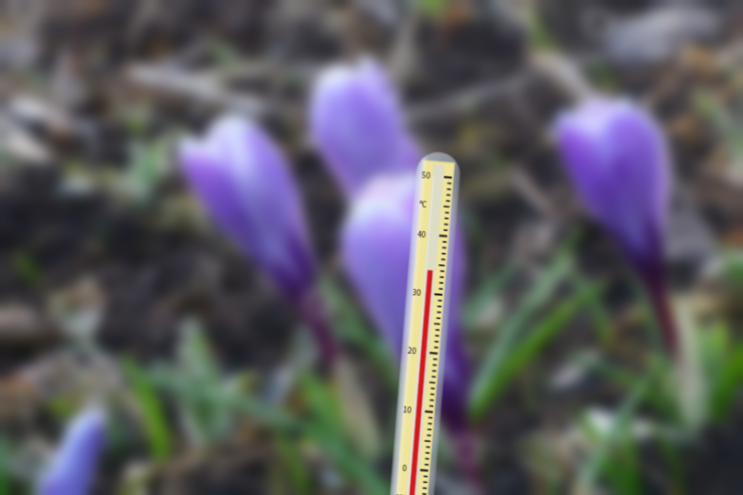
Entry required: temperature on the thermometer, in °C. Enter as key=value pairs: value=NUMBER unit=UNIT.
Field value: value=34 unit=°C
